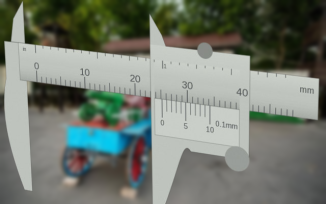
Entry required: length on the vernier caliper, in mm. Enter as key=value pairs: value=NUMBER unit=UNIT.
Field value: value=25.2 unit=mm
